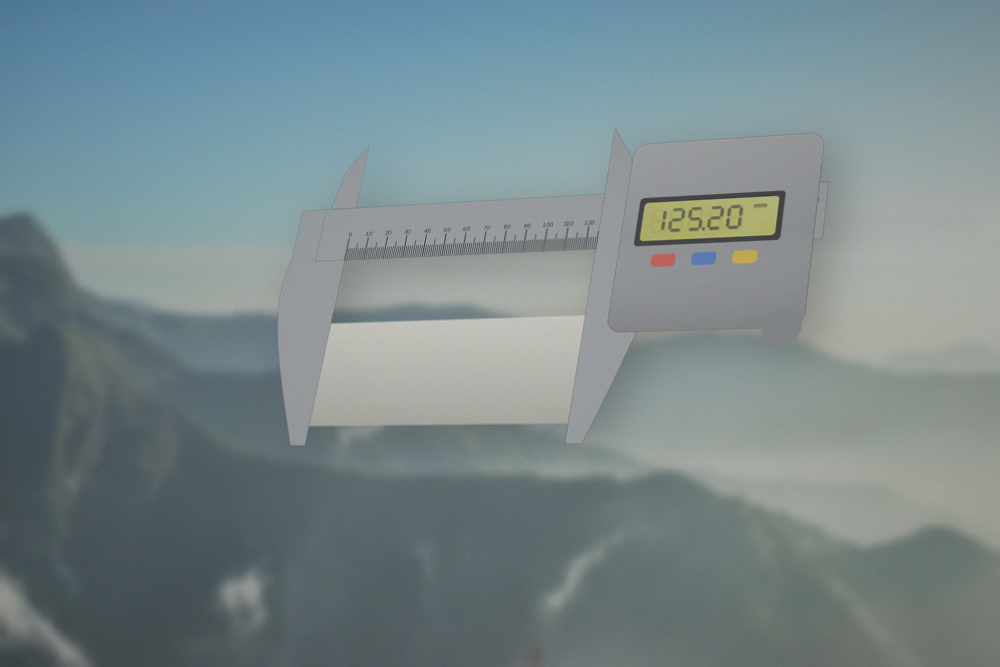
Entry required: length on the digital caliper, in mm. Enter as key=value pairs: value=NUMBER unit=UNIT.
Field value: value=125.20 unit=mm
